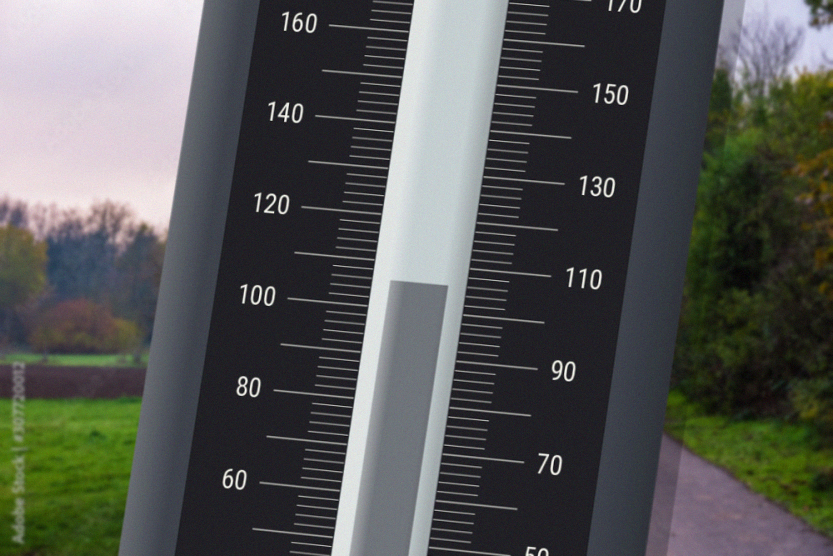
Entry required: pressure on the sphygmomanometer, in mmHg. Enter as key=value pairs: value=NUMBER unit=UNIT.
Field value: value=106 unit=mmHg
